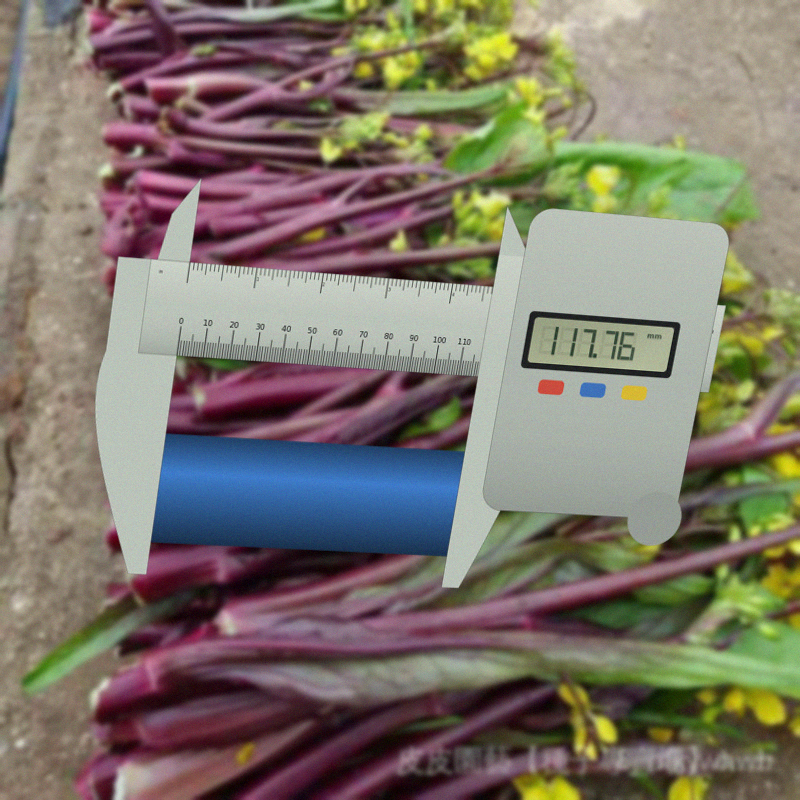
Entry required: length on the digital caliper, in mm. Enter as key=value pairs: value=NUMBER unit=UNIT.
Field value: value=117.76 unit=mm
